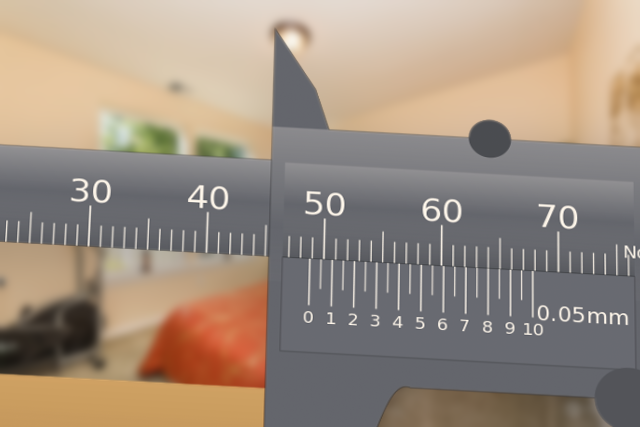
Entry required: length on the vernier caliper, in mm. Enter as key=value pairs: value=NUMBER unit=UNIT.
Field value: value=48.8 unit=mm
